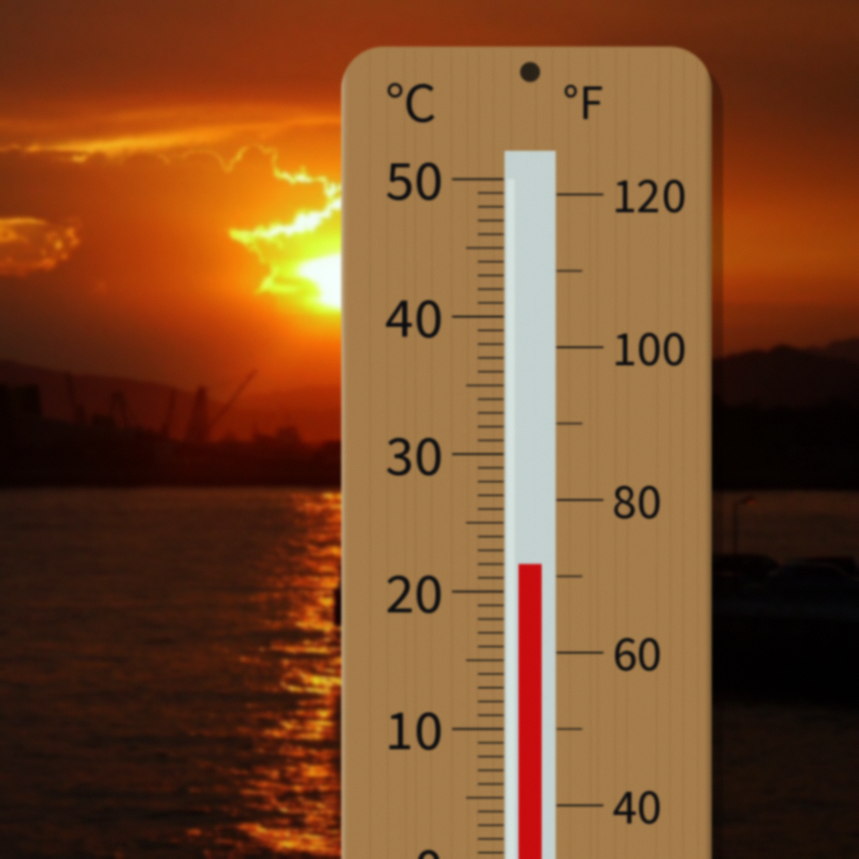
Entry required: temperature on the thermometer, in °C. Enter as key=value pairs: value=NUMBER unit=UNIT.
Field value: value=22 unit=°C
